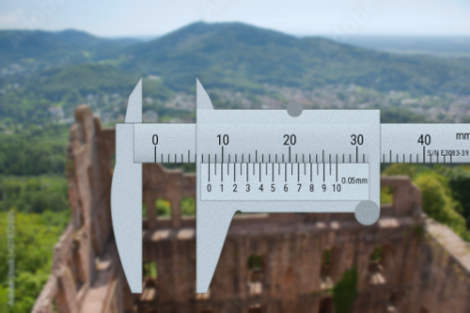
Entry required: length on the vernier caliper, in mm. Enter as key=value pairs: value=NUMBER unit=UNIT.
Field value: value=8.0 unit=mm
